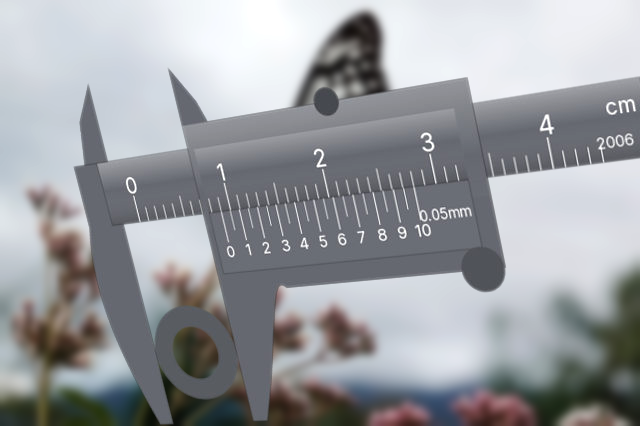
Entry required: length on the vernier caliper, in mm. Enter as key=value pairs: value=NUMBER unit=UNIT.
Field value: value=9.0 unit=mm
